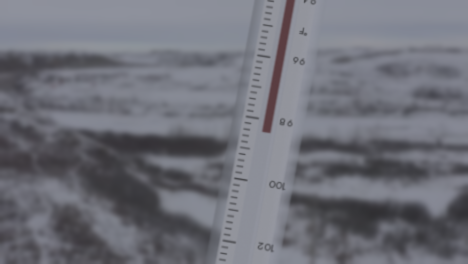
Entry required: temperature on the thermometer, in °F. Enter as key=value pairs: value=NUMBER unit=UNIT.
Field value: value=98.4 unit=°F
